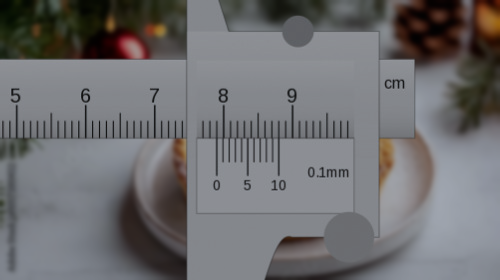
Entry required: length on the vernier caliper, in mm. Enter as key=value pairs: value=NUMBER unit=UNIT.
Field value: value=79.0 unit=mm
